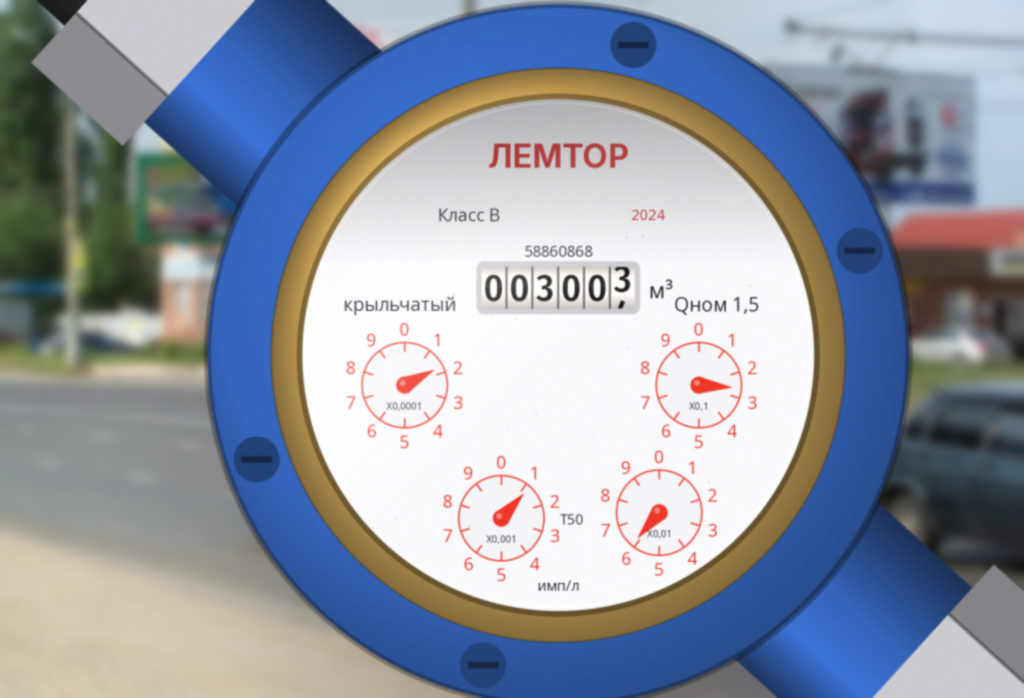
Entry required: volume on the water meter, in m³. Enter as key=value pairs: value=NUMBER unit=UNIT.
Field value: value=3003.2611 unit=m³
